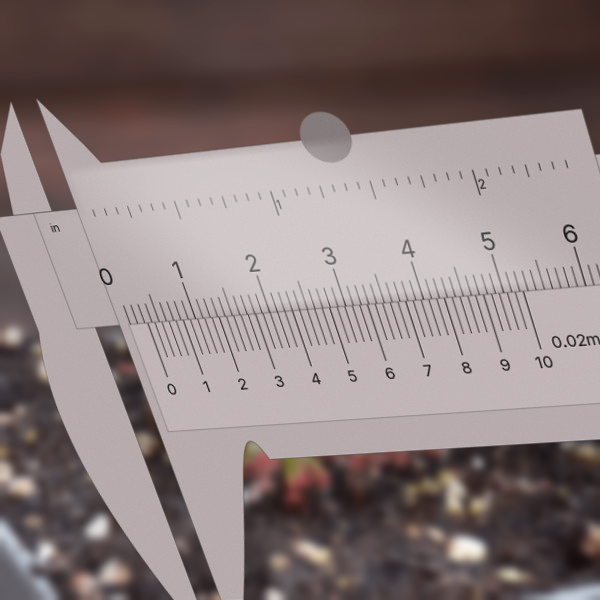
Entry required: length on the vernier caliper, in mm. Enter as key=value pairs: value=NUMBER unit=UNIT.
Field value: value=3.4 unit=mm
